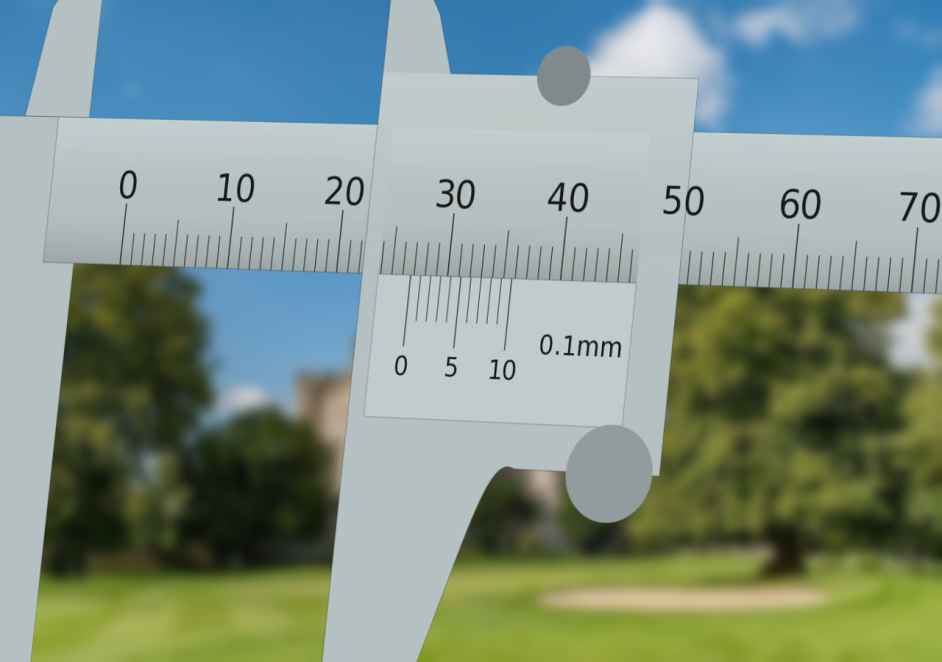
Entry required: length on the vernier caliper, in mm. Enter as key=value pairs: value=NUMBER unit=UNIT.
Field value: value=26.7 unit=mm
